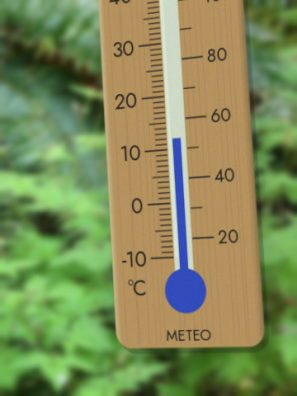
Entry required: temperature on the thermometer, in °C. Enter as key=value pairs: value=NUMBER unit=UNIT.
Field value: value=12 unit=°C
